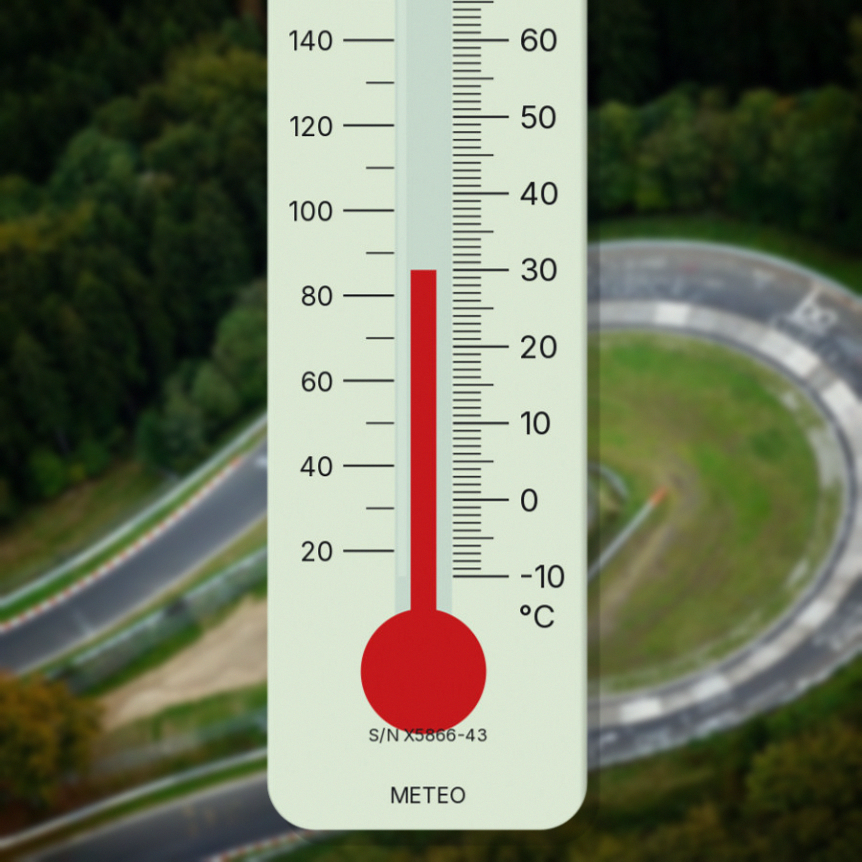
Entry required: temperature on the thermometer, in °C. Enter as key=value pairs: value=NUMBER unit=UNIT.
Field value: value=30 unit=°C
